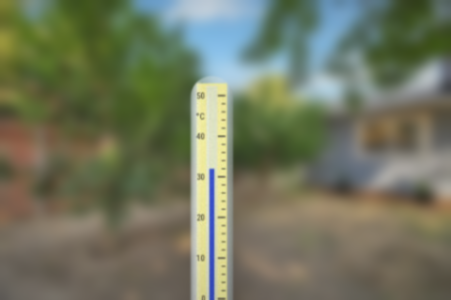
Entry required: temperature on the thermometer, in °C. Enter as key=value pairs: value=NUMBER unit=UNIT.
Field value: value=32 unit=°C
